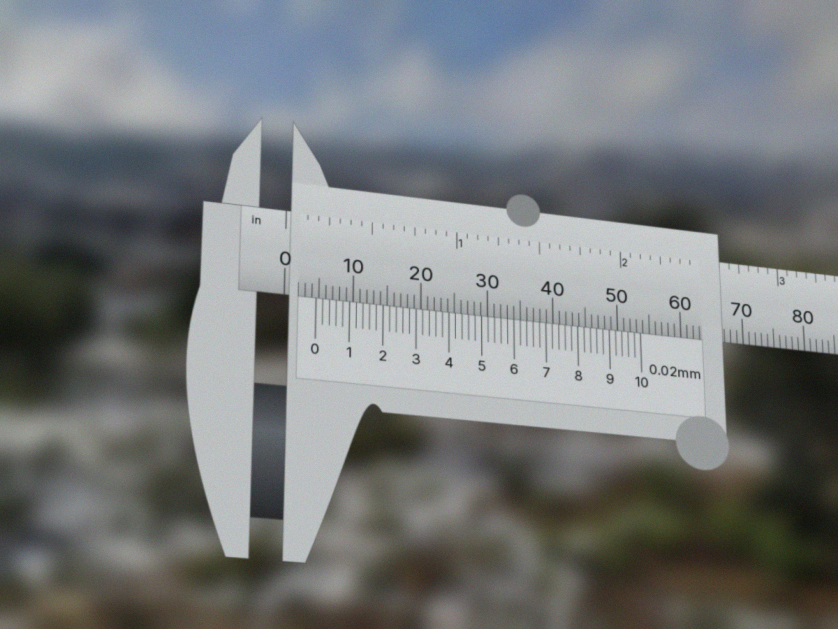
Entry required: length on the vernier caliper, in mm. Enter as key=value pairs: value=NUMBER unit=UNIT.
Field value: value=4.6 unit=mm
